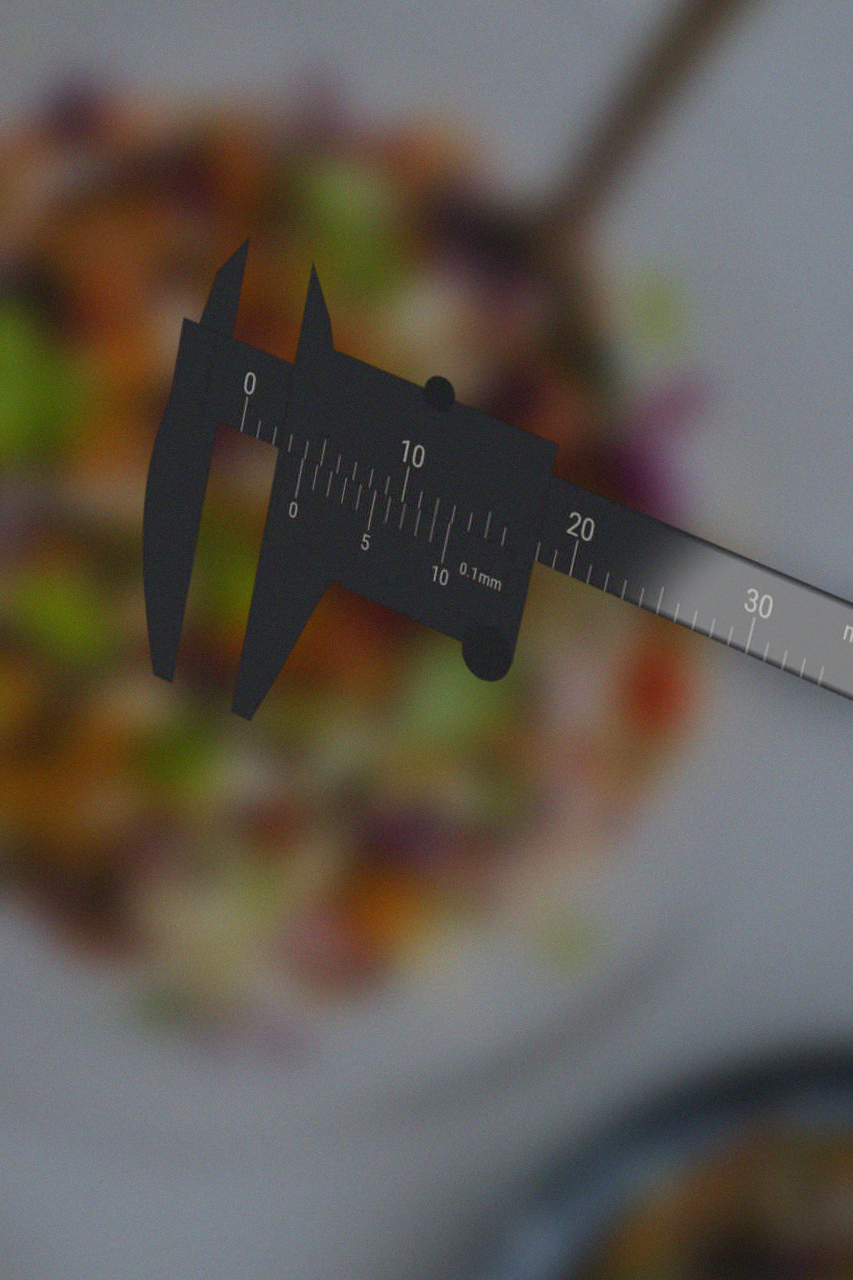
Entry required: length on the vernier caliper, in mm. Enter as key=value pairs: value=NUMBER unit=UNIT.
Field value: value=3.9 unit=mm
